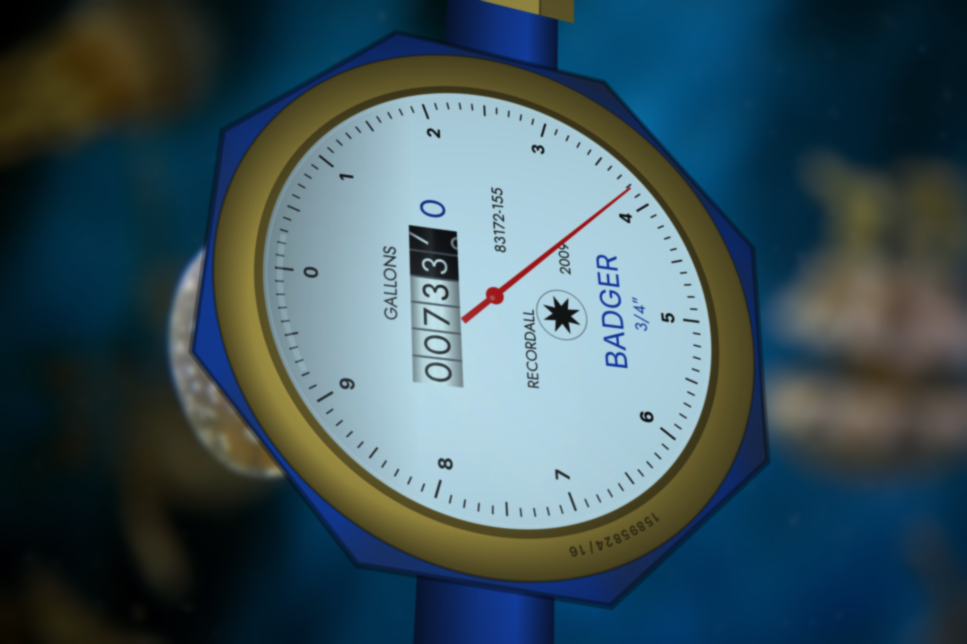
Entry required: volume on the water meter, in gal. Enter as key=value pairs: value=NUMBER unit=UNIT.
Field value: value=73373.8 unit=gal
